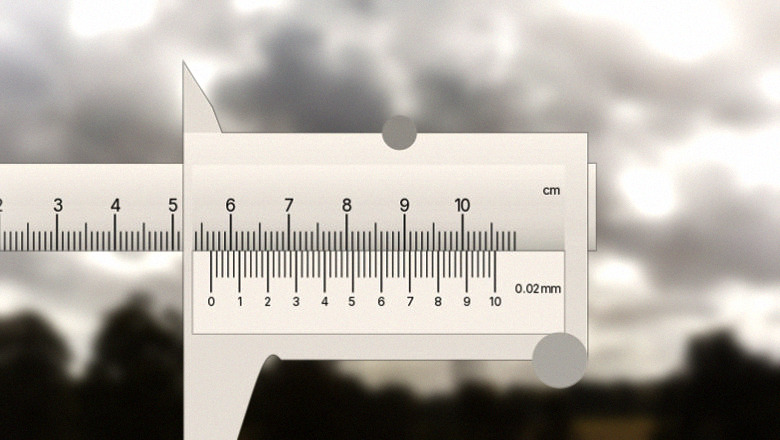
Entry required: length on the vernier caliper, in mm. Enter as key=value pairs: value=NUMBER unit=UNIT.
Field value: value=56.6 unit=mm
